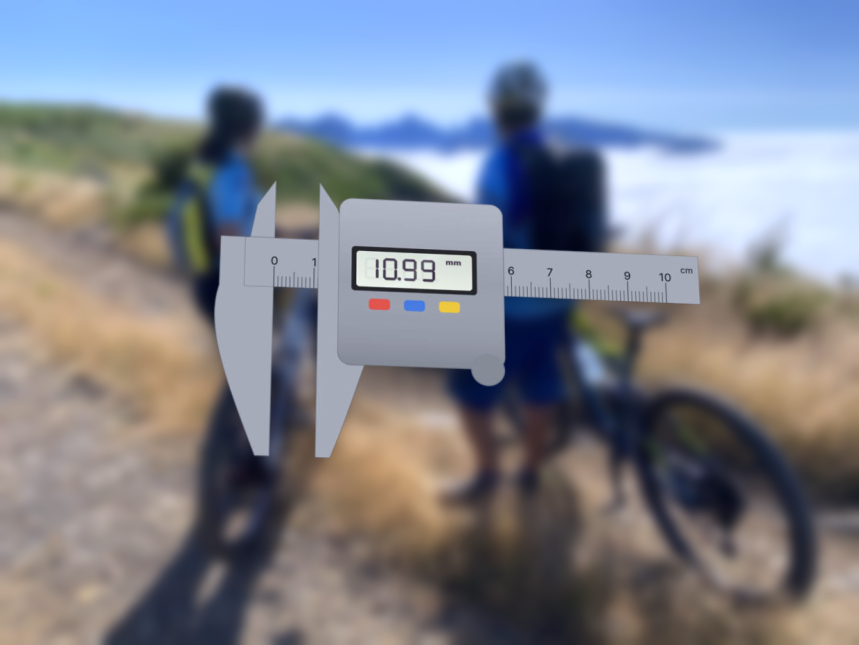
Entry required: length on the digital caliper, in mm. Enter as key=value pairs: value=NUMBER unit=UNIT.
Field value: value=10.99 unit=mm
